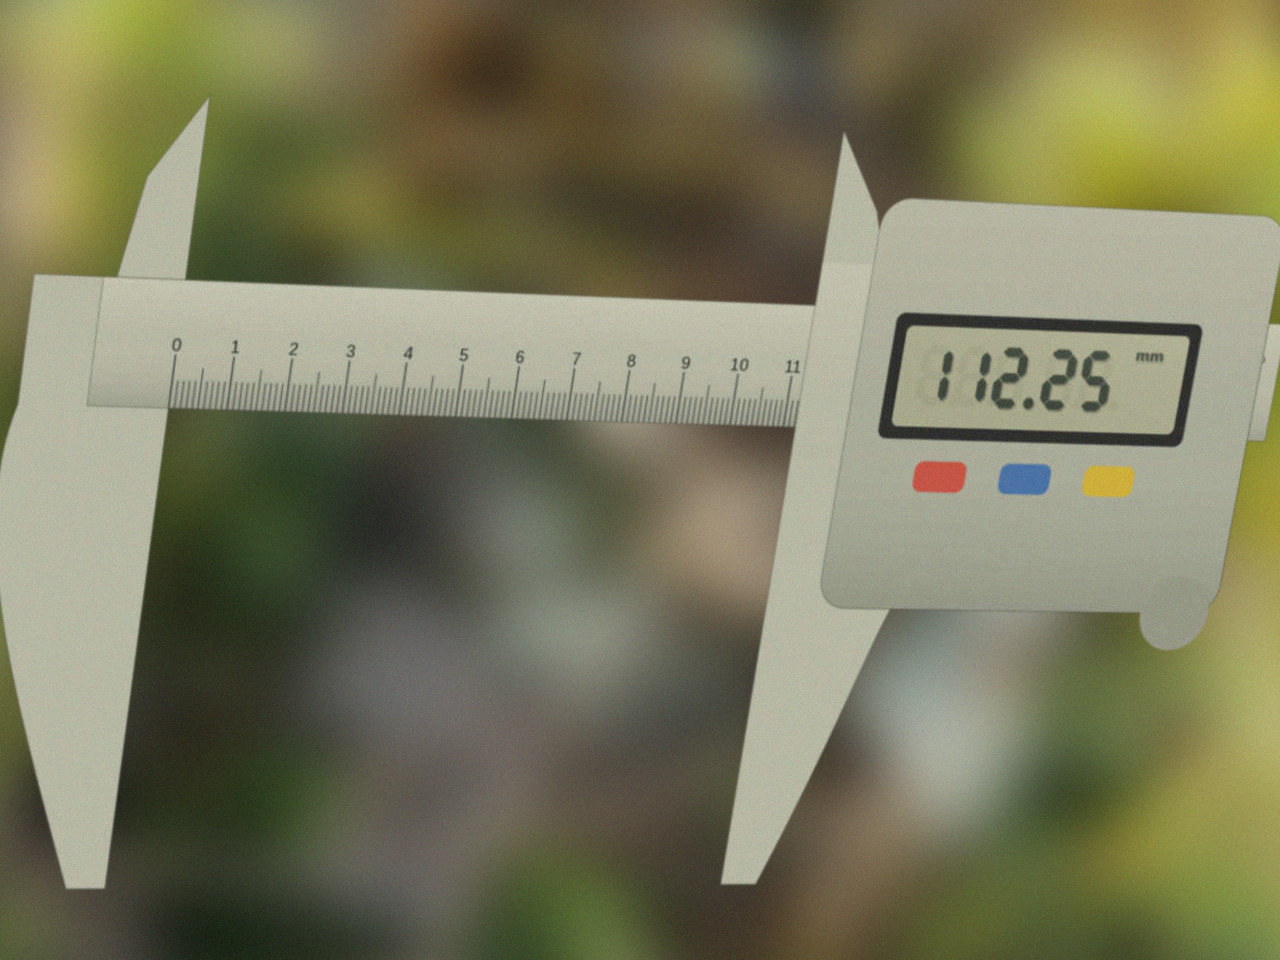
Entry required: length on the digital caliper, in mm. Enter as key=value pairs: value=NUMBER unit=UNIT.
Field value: value=112.25 unit=mm
